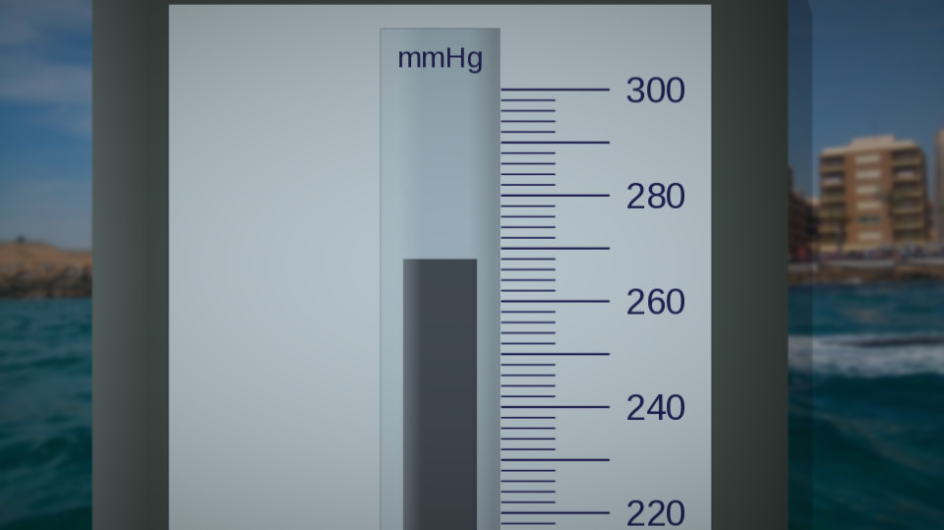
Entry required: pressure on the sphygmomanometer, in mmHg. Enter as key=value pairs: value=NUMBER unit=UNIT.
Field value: value=268 unit=mmHg
